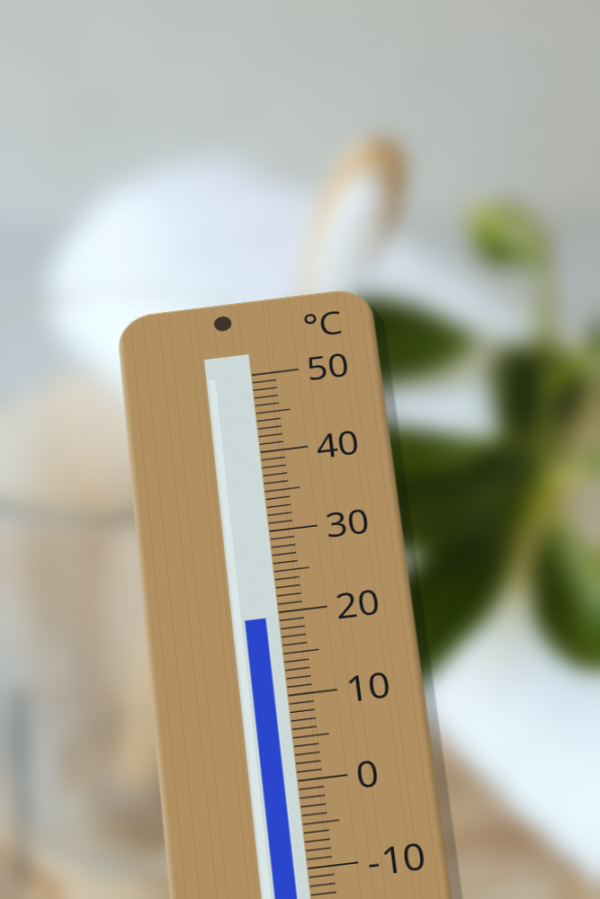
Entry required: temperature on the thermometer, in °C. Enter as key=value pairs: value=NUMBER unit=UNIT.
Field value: value=19.5 unit=°C
